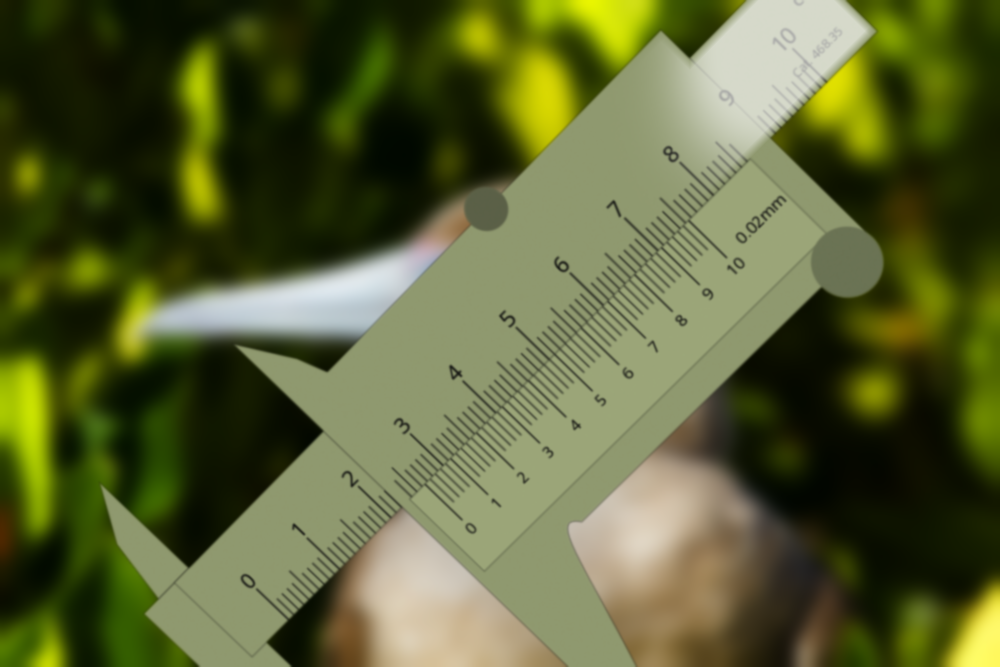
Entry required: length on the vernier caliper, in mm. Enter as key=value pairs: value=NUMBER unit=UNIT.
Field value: value=26.5 unit=mm
